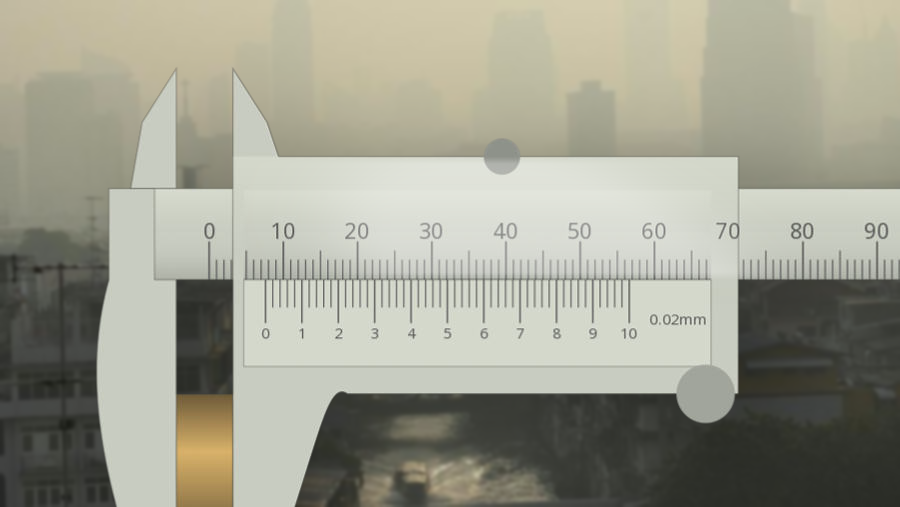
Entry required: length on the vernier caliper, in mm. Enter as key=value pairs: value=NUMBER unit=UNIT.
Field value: value=7.6 unit=mm
